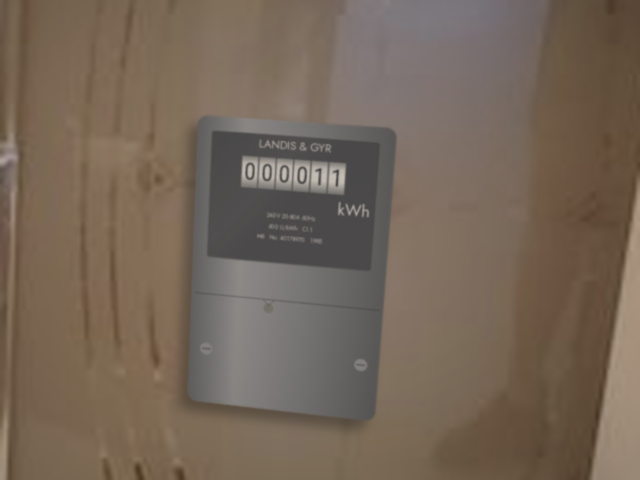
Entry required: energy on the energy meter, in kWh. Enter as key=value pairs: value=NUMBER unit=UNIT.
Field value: value=11 unit=kWh
